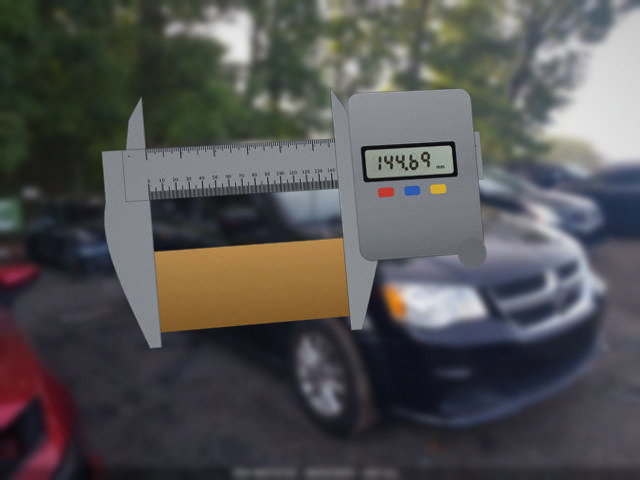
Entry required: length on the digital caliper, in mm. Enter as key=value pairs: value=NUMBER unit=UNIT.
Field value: value=144.69 unit=mm
